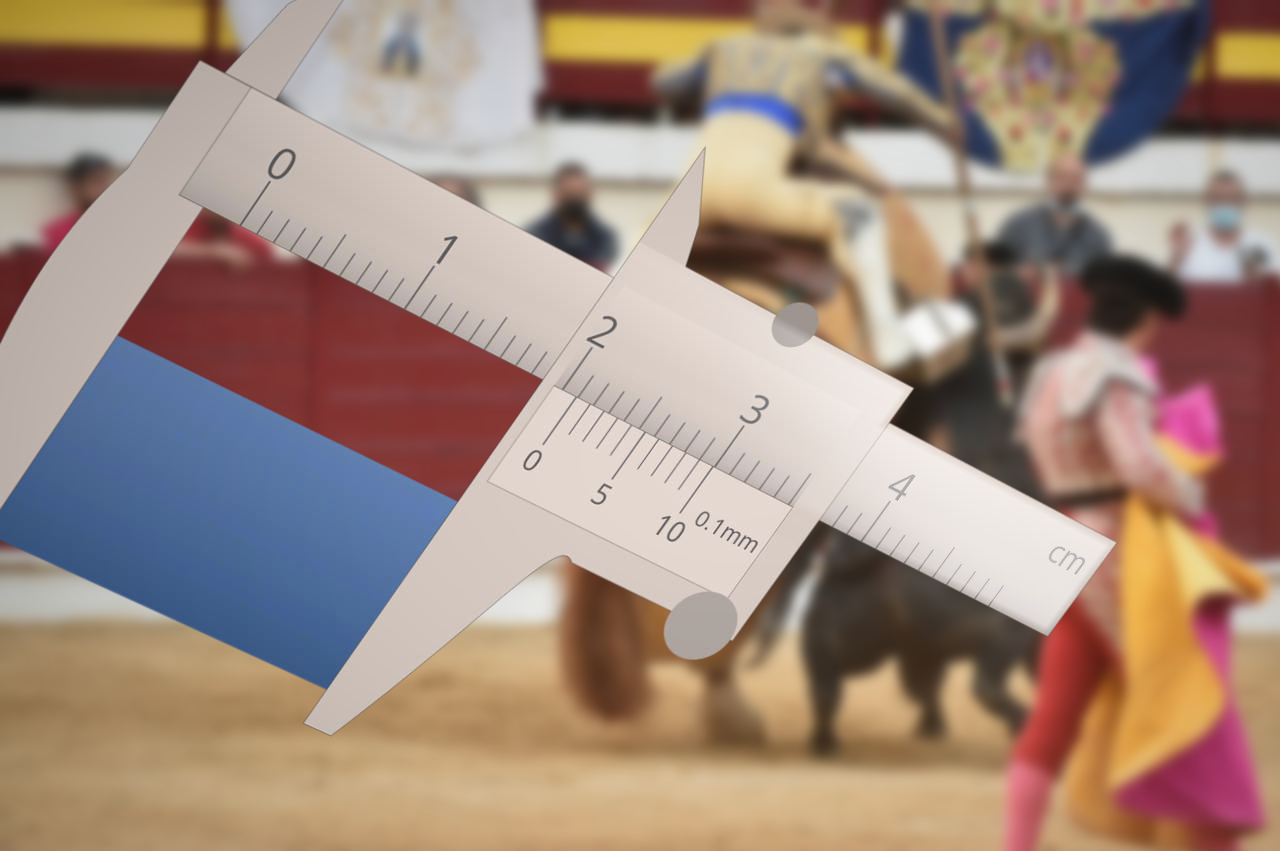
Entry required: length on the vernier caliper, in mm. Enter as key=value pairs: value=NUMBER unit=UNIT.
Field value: value=20.9 unit=mm
